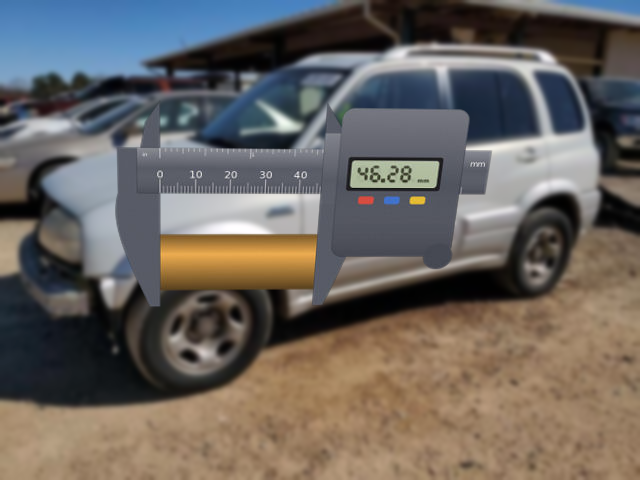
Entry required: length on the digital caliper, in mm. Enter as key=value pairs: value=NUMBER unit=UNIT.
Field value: value=46.28 unit=mm
